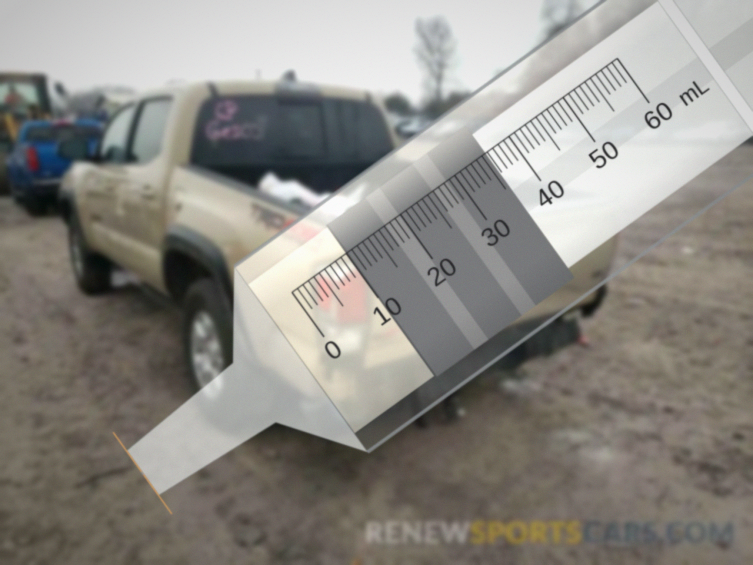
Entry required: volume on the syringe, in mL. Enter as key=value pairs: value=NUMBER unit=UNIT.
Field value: value=10 unit=mL
